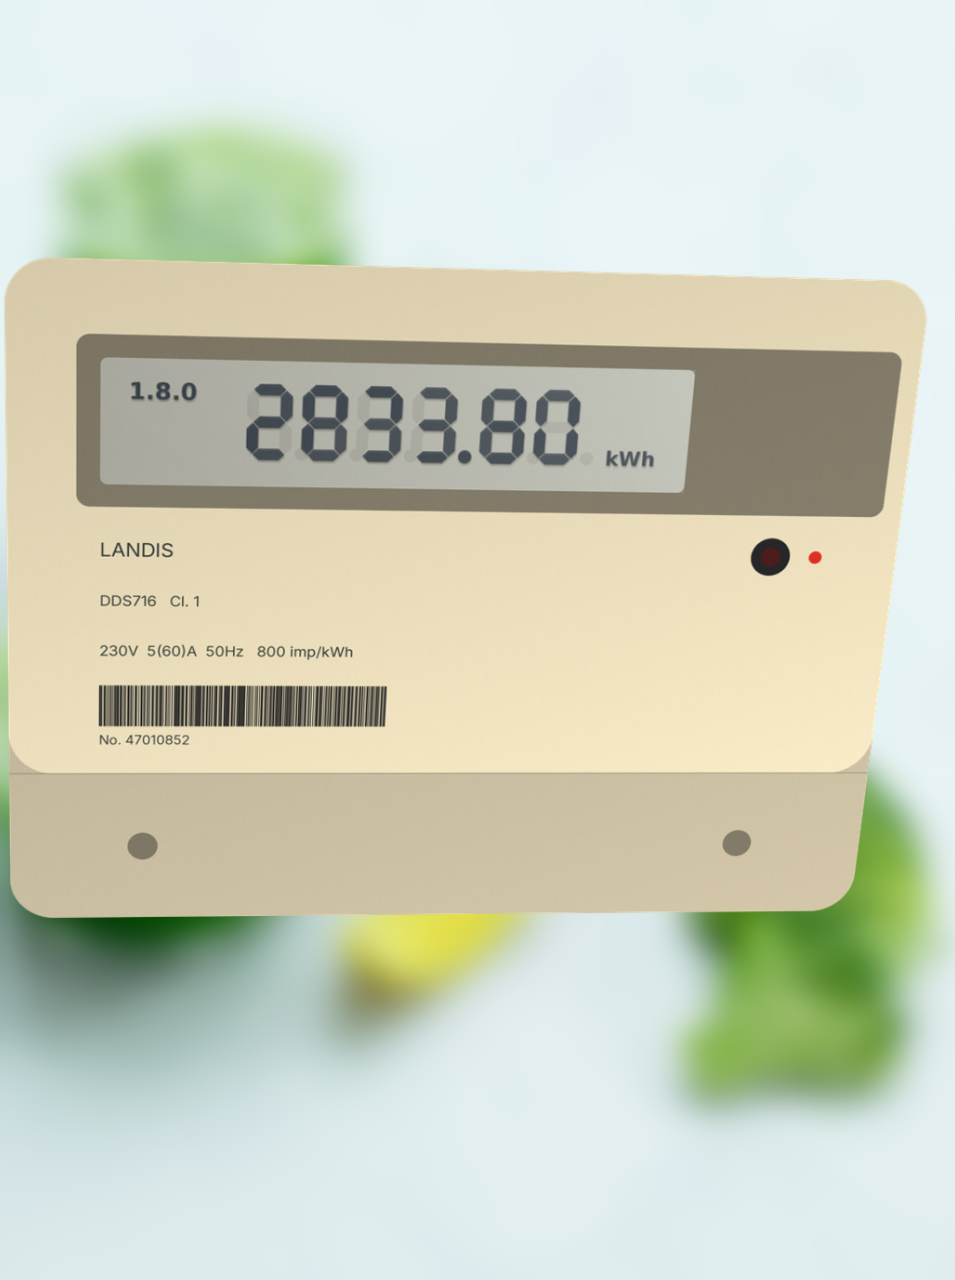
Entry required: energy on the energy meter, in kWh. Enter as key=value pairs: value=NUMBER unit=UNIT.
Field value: value=2833.80 unit=kWh
